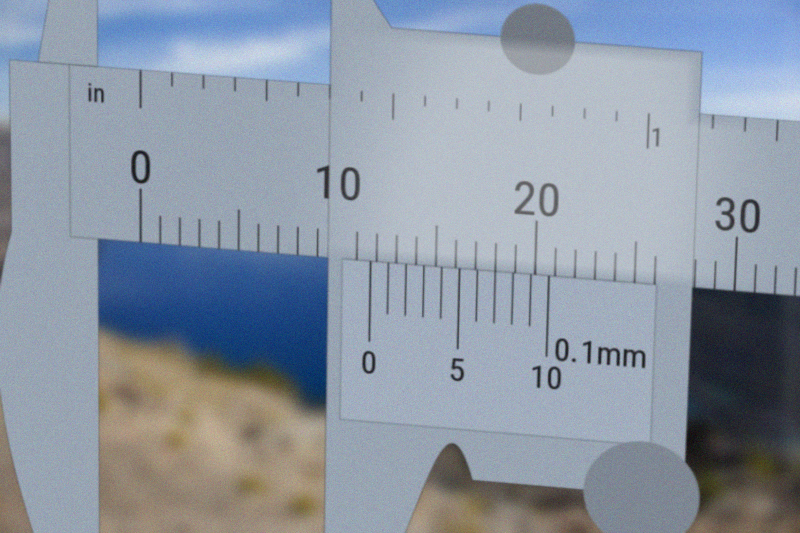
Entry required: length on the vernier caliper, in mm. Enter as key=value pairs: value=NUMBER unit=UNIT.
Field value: value=11.7 unit=mm
